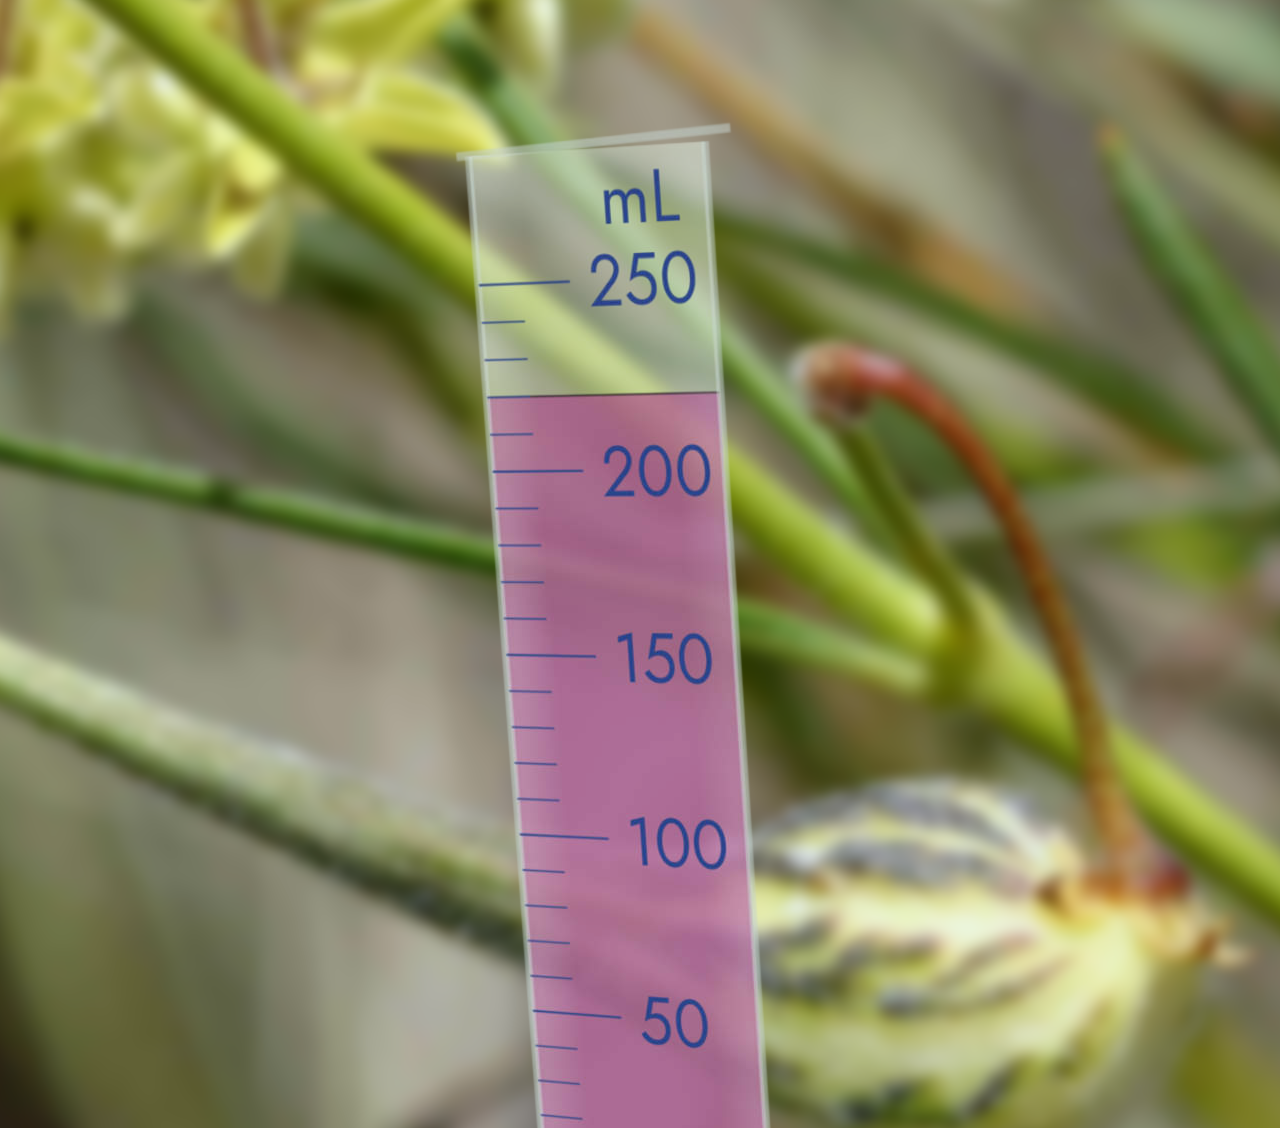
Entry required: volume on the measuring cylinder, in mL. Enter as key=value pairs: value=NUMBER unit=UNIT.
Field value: value=220 unit=mL
